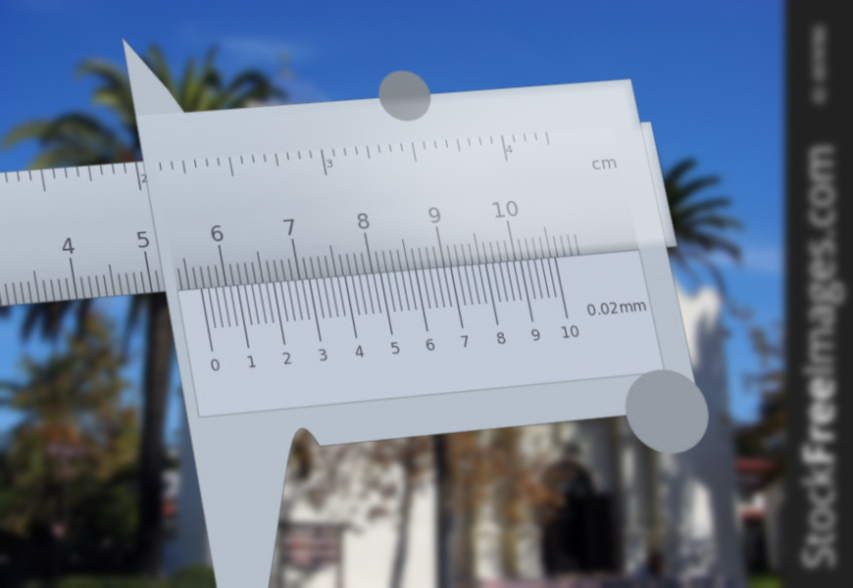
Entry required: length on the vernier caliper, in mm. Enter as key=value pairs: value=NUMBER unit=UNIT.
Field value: value=56.6 unit=mm
